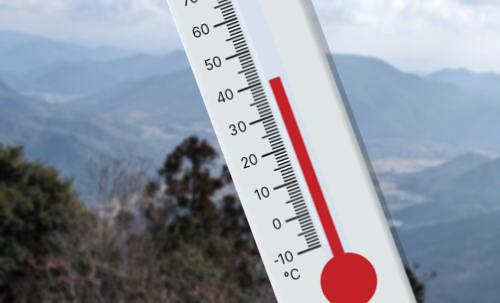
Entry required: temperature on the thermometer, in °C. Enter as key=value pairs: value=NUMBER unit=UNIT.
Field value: value=40 unit=°C
